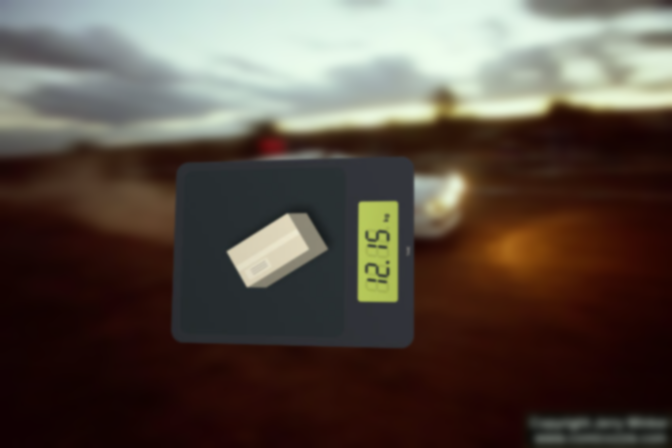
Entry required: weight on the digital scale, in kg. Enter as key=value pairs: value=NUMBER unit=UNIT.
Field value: value=12.15 unit=kg
